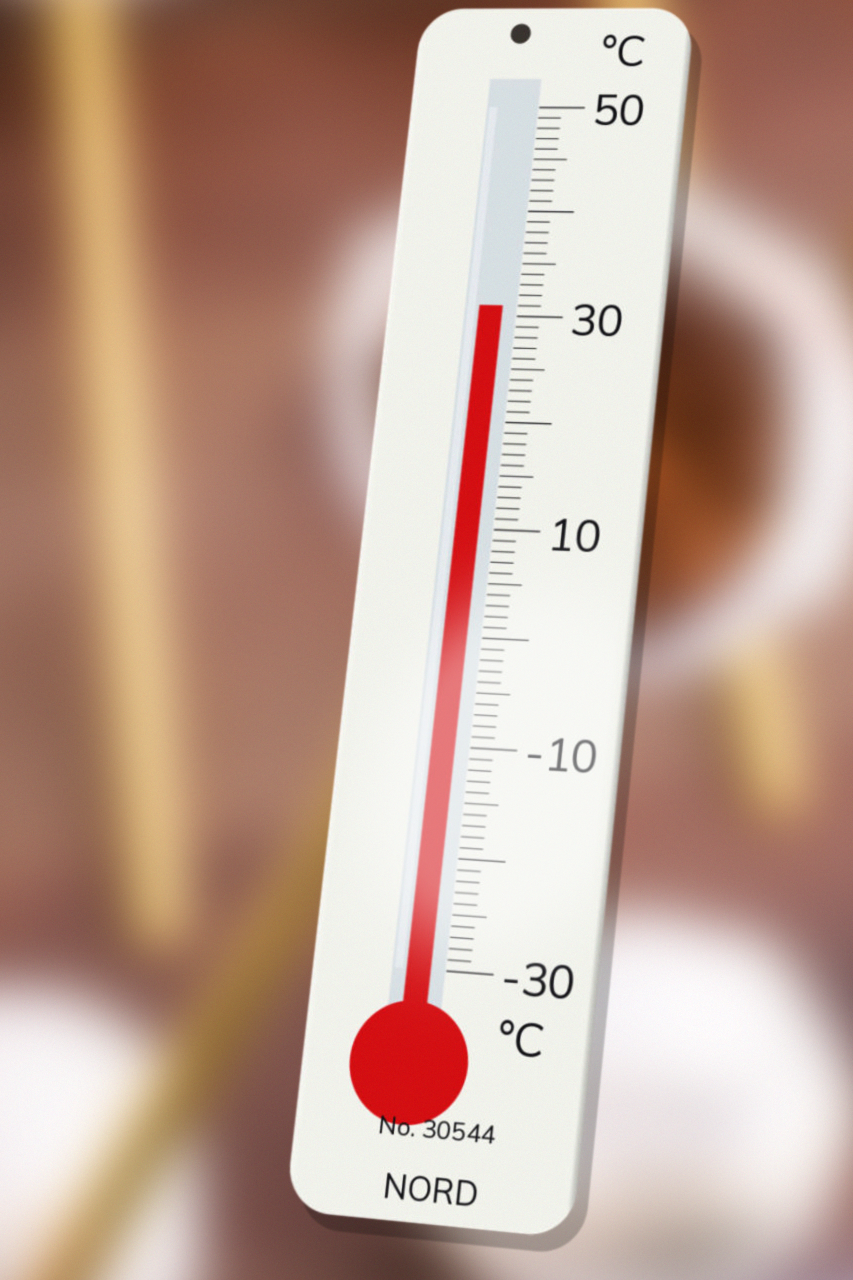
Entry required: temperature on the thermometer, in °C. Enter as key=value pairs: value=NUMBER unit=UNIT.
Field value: value=31 unit=°C
